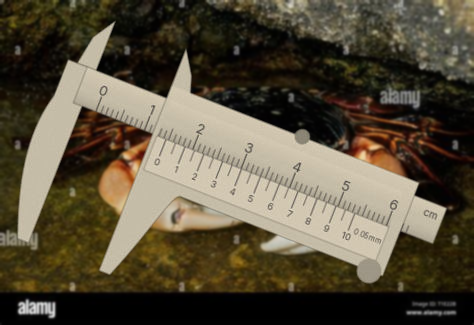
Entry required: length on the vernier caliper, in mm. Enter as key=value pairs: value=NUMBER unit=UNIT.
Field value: value=14.5 unit=mm
